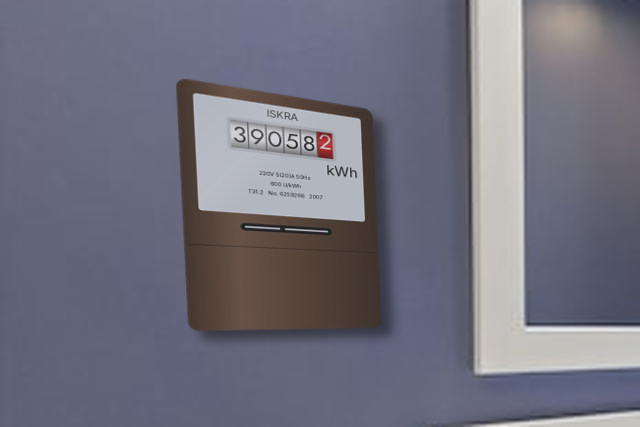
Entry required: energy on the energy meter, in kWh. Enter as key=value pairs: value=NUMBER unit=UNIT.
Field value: value=39058.2 unit=kWh
